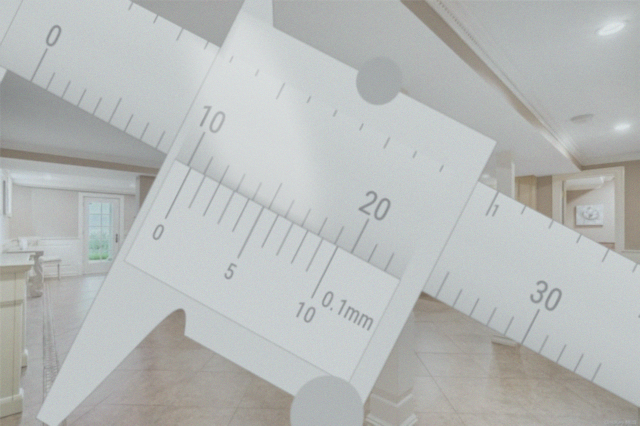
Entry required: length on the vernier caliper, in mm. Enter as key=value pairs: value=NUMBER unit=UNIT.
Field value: value=10.2 unit=mm
